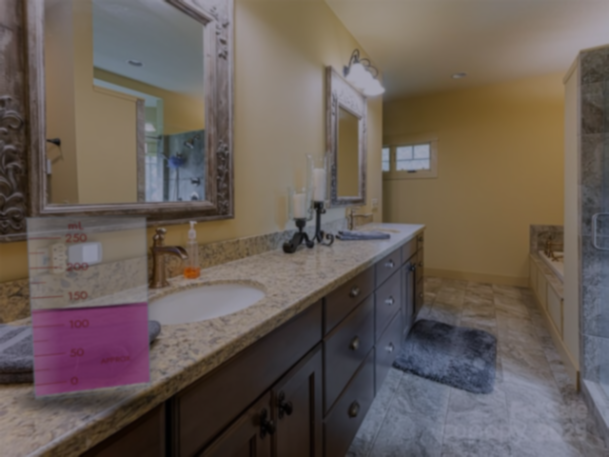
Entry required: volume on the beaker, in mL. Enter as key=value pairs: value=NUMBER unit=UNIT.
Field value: value=125 unit=mL
